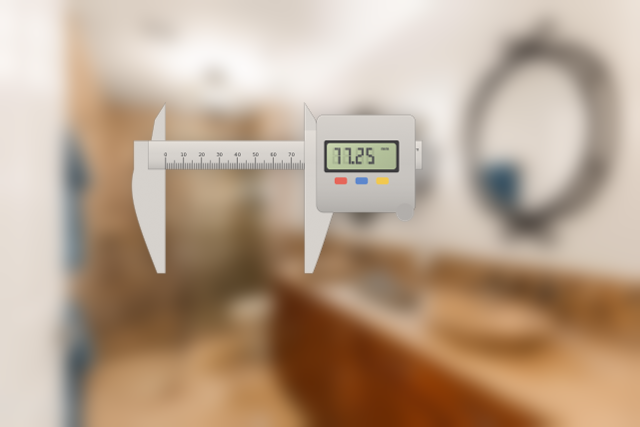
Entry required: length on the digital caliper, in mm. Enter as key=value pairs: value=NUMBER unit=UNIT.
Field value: value=77.25 unit=mm
